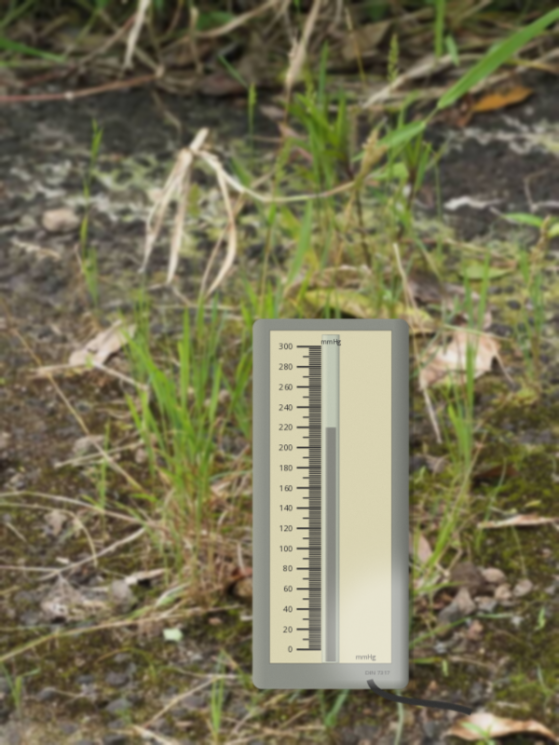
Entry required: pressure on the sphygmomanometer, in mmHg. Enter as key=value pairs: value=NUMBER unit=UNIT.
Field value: value=220 unit=mmHg
